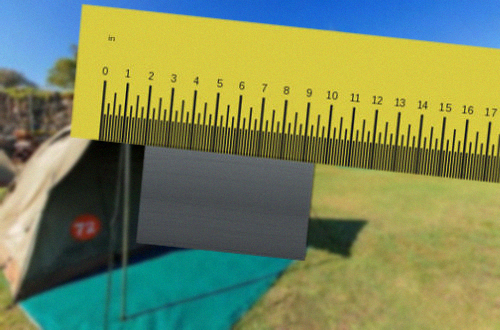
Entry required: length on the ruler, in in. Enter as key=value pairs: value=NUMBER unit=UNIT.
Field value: value=7.5 unit=in
